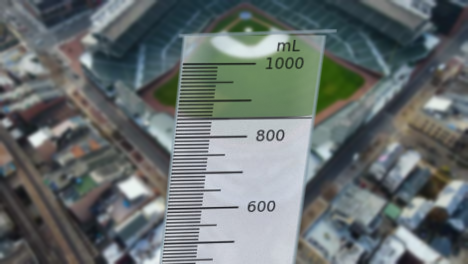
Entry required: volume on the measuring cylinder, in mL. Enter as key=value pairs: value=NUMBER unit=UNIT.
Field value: value=850 unit=mL
